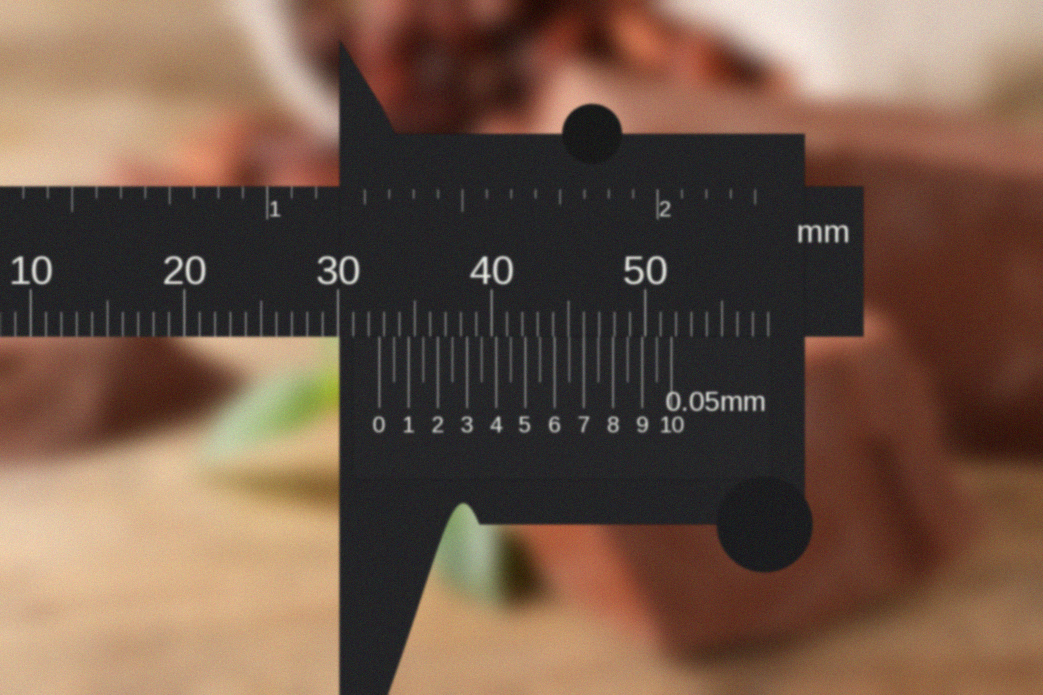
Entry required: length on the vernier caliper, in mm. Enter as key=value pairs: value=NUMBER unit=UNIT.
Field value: value=32.7 unit=mm
